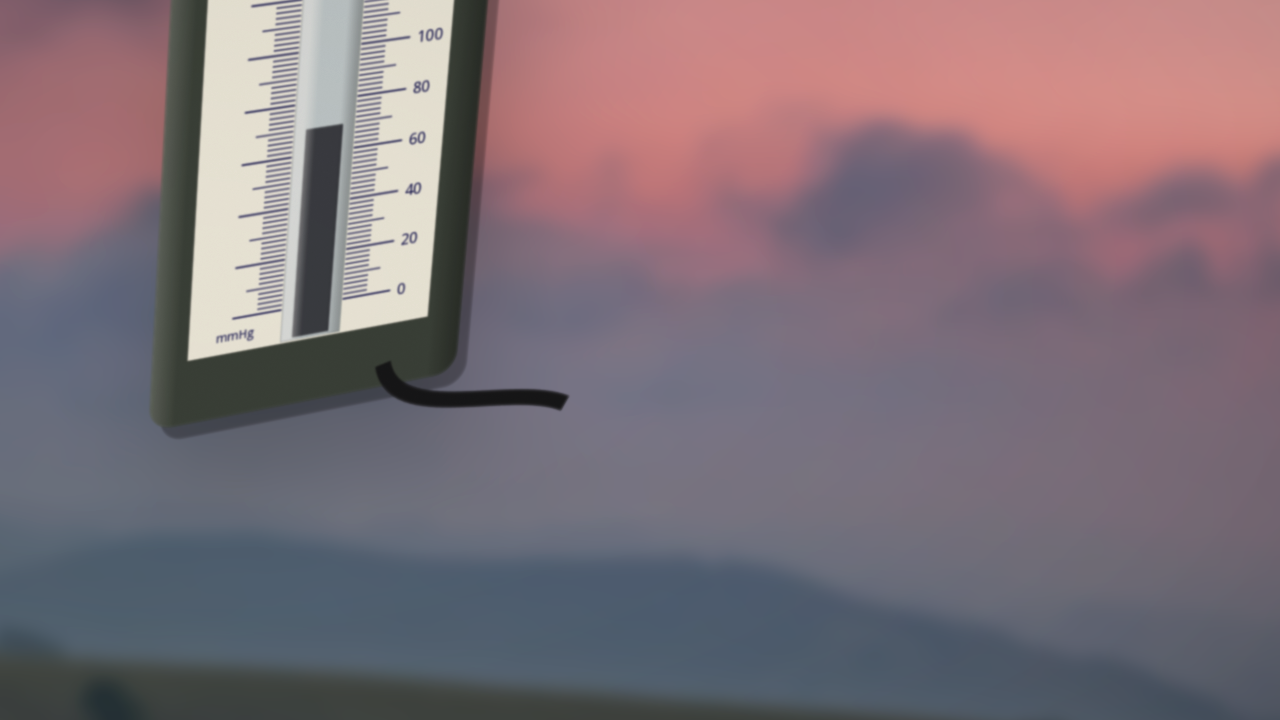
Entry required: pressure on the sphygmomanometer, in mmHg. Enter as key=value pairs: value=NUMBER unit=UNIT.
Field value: value=70 unit=mmHg
